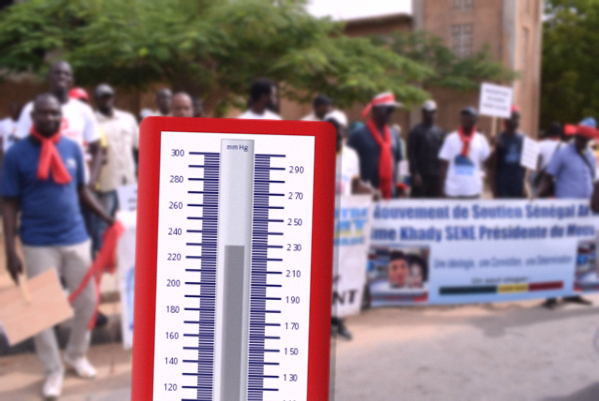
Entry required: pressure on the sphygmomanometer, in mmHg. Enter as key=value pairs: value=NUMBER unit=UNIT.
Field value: value=230 unit=mmHg
